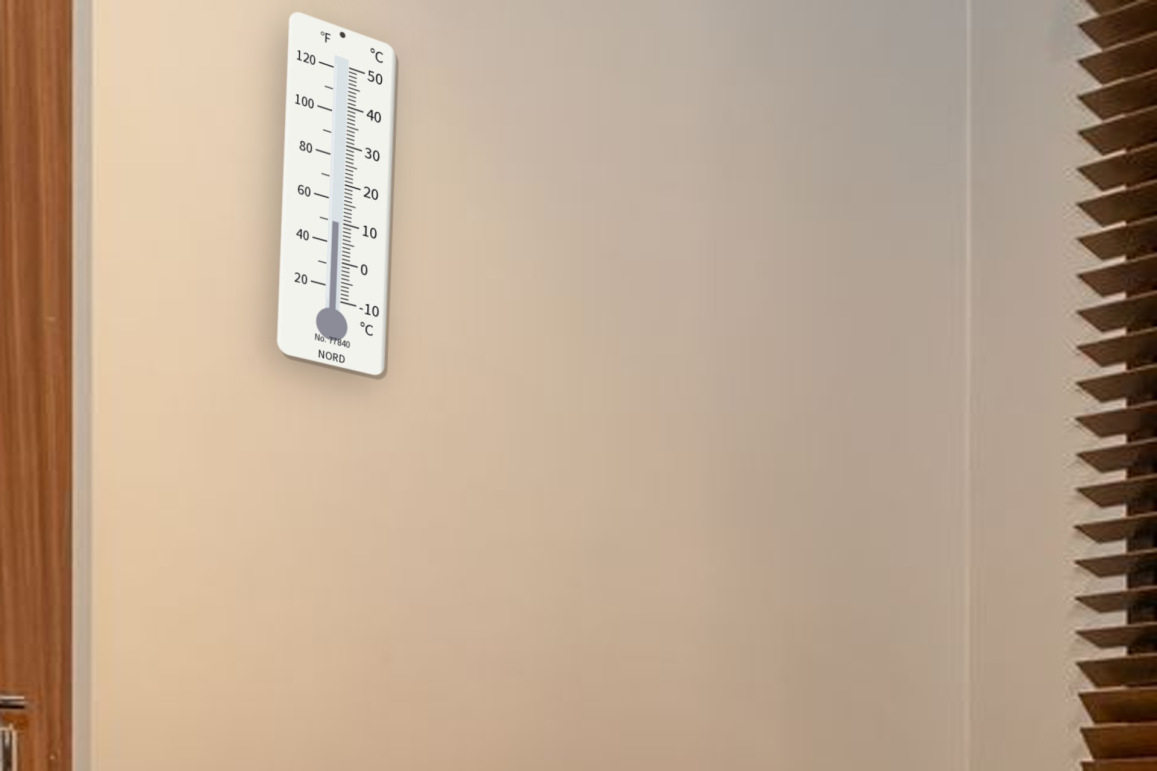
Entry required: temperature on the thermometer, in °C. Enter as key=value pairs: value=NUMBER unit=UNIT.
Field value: value=10 unit=°C
